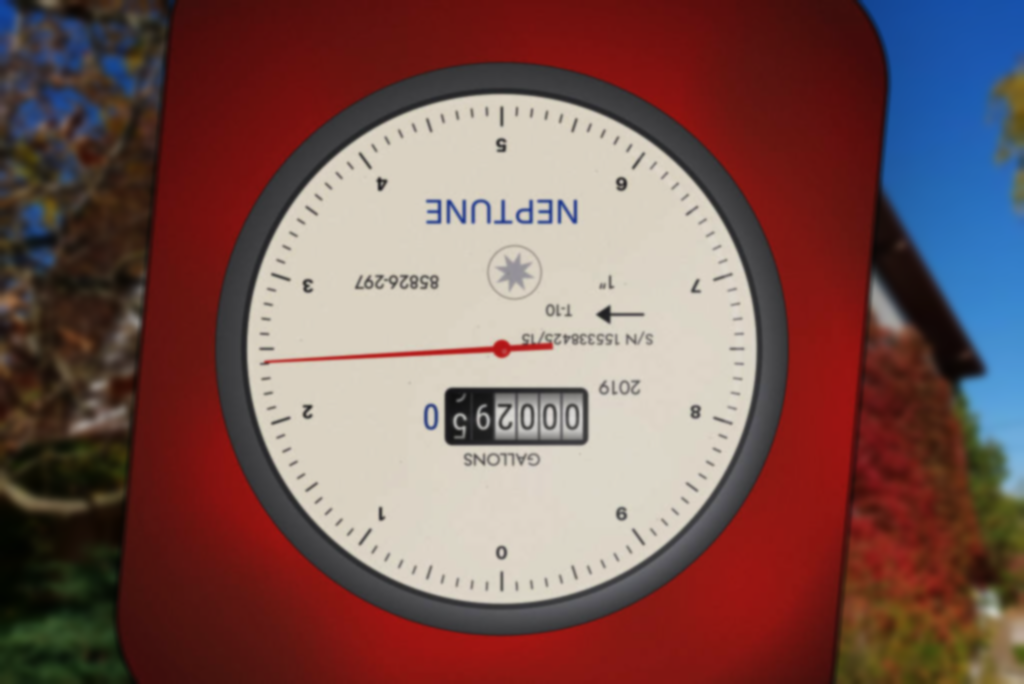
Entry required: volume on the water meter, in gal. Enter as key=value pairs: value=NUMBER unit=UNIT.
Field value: value=2952.4 unit=gal
